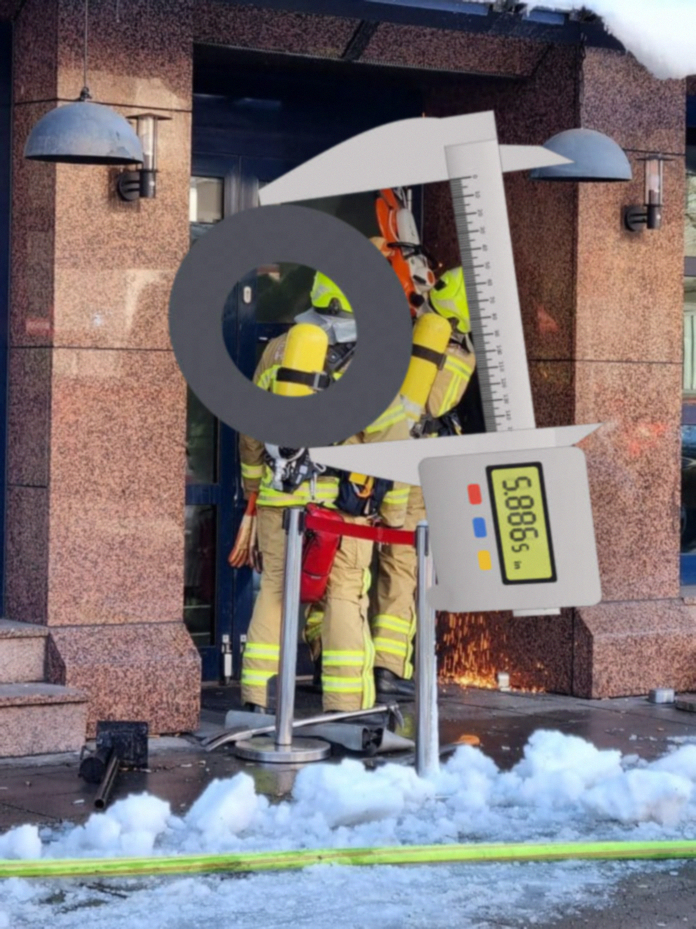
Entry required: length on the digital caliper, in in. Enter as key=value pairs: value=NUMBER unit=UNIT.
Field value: value=5.8865 unit=in
